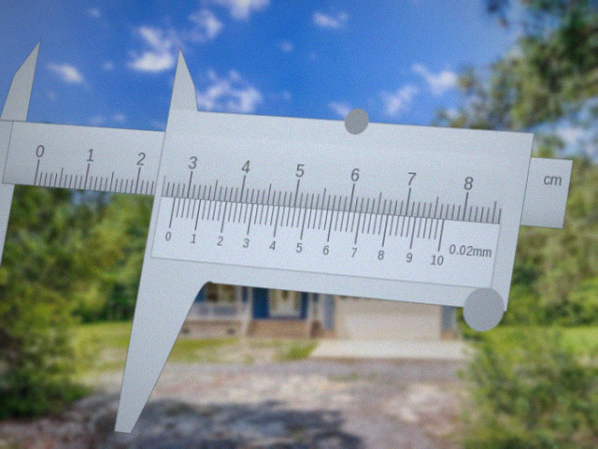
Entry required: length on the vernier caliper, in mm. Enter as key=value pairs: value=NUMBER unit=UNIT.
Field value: value=27.6 unit=mm
